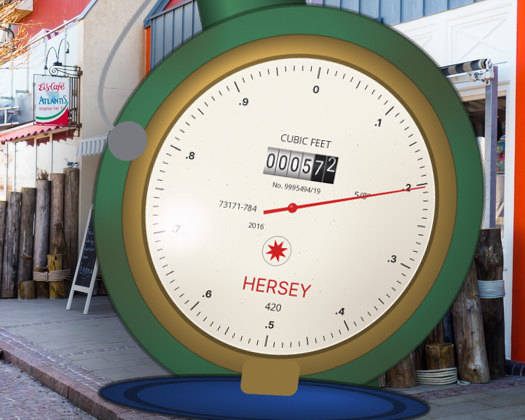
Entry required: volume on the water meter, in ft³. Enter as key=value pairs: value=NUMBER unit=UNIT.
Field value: value=572.20 unit=ft³
